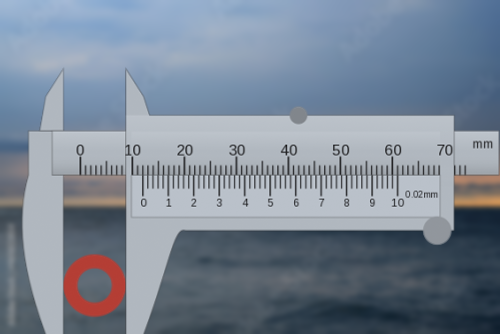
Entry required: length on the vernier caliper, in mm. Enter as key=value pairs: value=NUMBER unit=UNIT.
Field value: value=12.0 unit=mm
